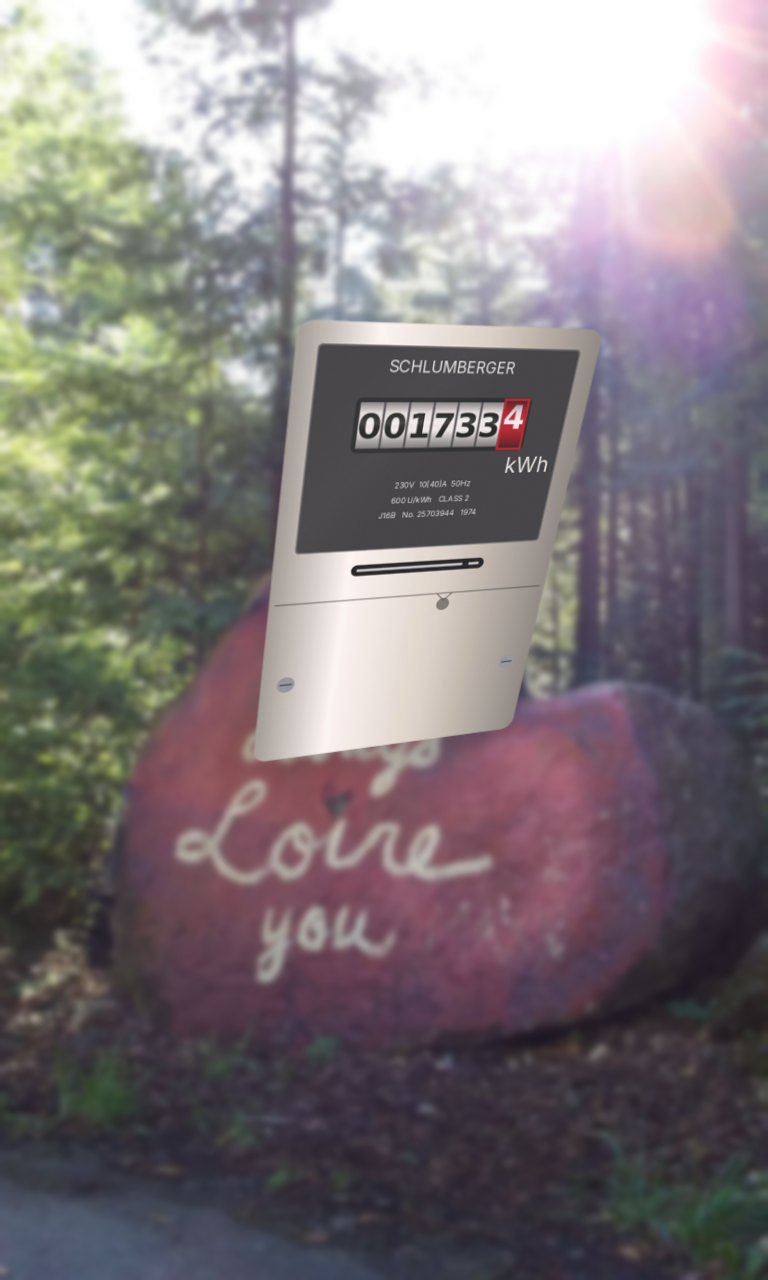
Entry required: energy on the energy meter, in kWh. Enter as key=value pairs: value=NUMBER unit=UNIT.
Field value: value=1733.4 unit=kWh
